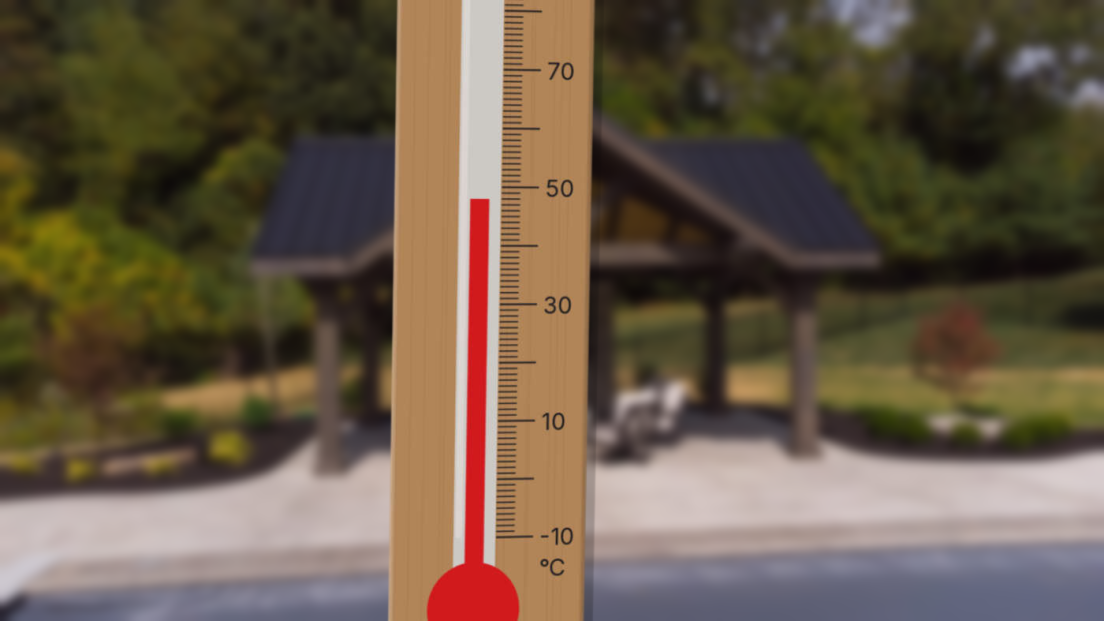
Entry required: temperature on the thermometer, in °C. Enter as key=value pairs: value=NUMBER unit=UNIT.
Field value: value=48 unit=°C
